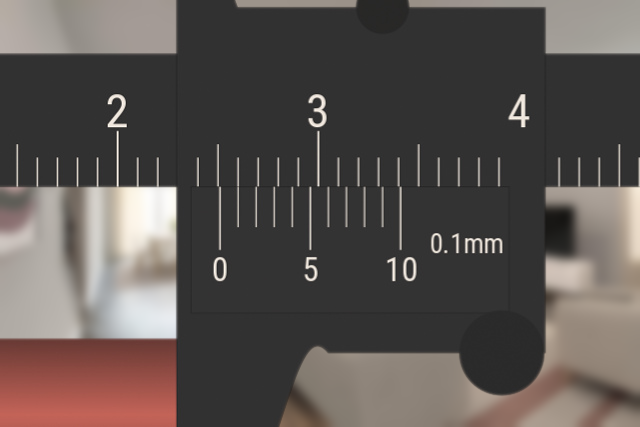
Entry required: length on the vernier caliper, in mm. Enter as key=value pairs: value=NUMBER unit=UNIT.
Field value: value=25.1 unit=mm
